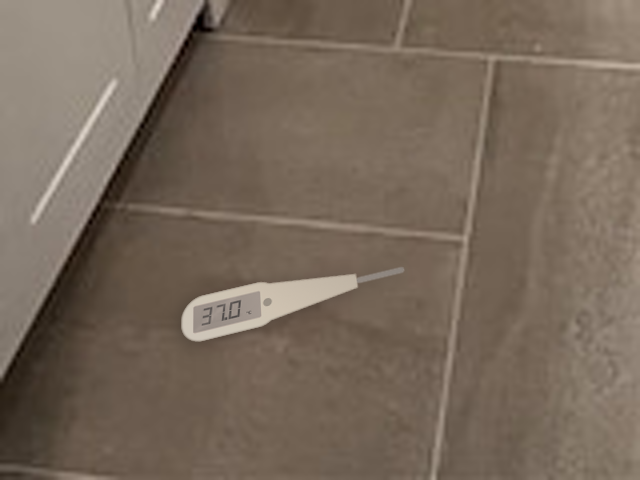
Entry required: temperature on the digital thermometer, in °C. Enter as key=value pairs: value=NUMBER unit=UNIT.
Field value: value=37.0 unit=°C
